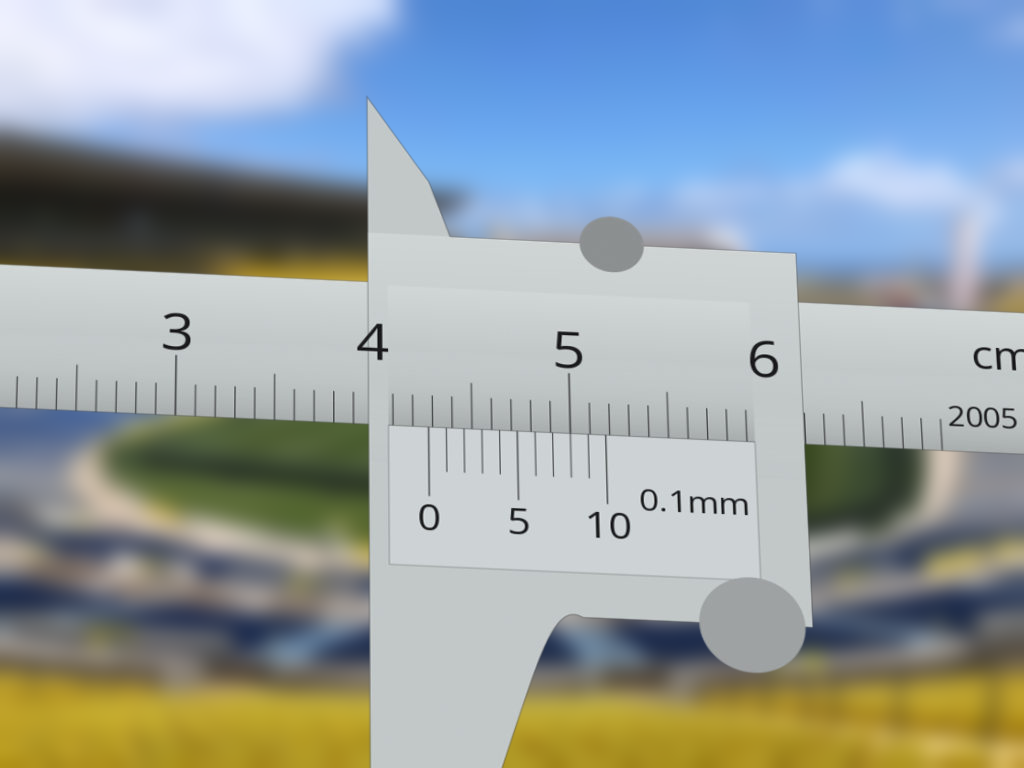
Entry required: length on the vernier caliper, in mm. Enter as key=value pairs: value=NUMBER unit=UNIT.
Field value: value=42.8 unit=mm
